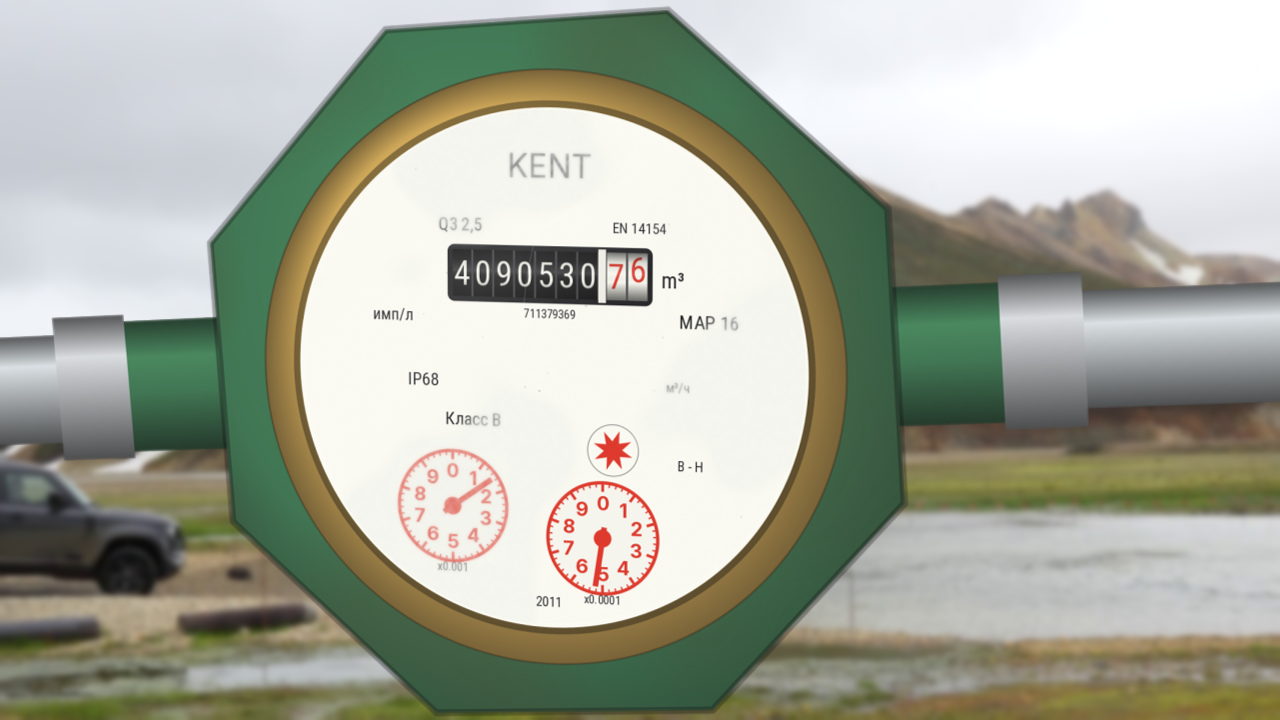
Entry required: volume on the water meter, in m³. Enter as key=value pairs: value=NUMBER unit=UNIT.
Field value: value=4090530.7615 unit=m³
